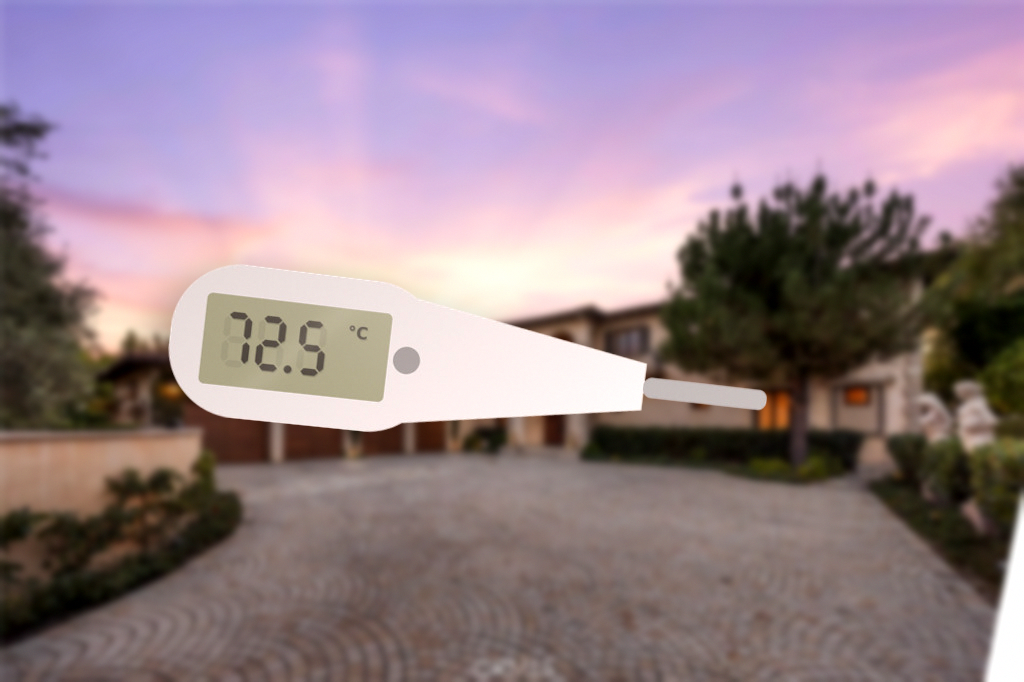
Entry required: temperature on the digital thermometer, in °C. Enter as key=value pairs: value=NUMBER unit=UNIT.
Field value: value=72.5 unit=°C
